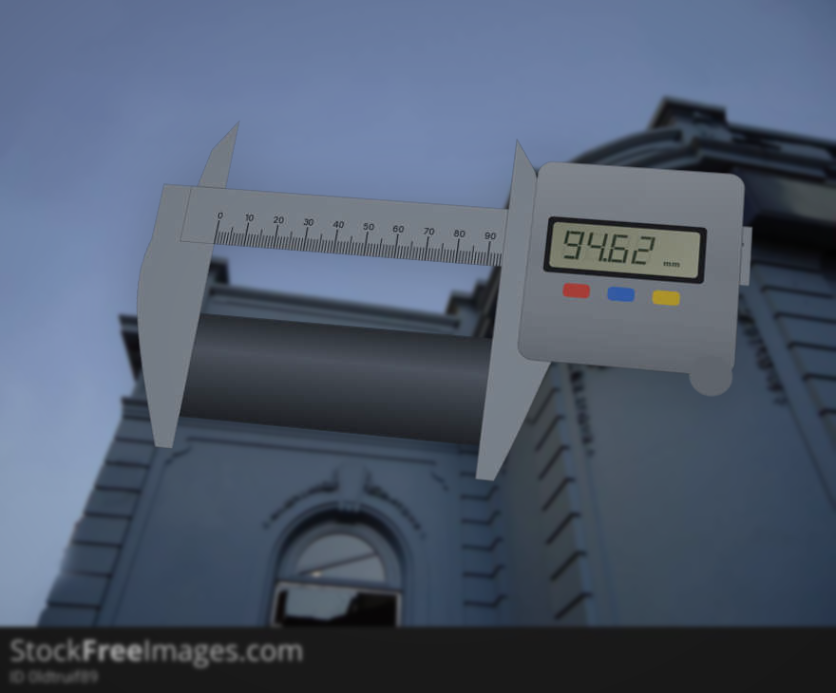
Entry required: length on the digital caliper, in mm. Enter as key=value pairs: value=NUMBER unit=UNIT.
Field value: value=94.62 unit=mm
